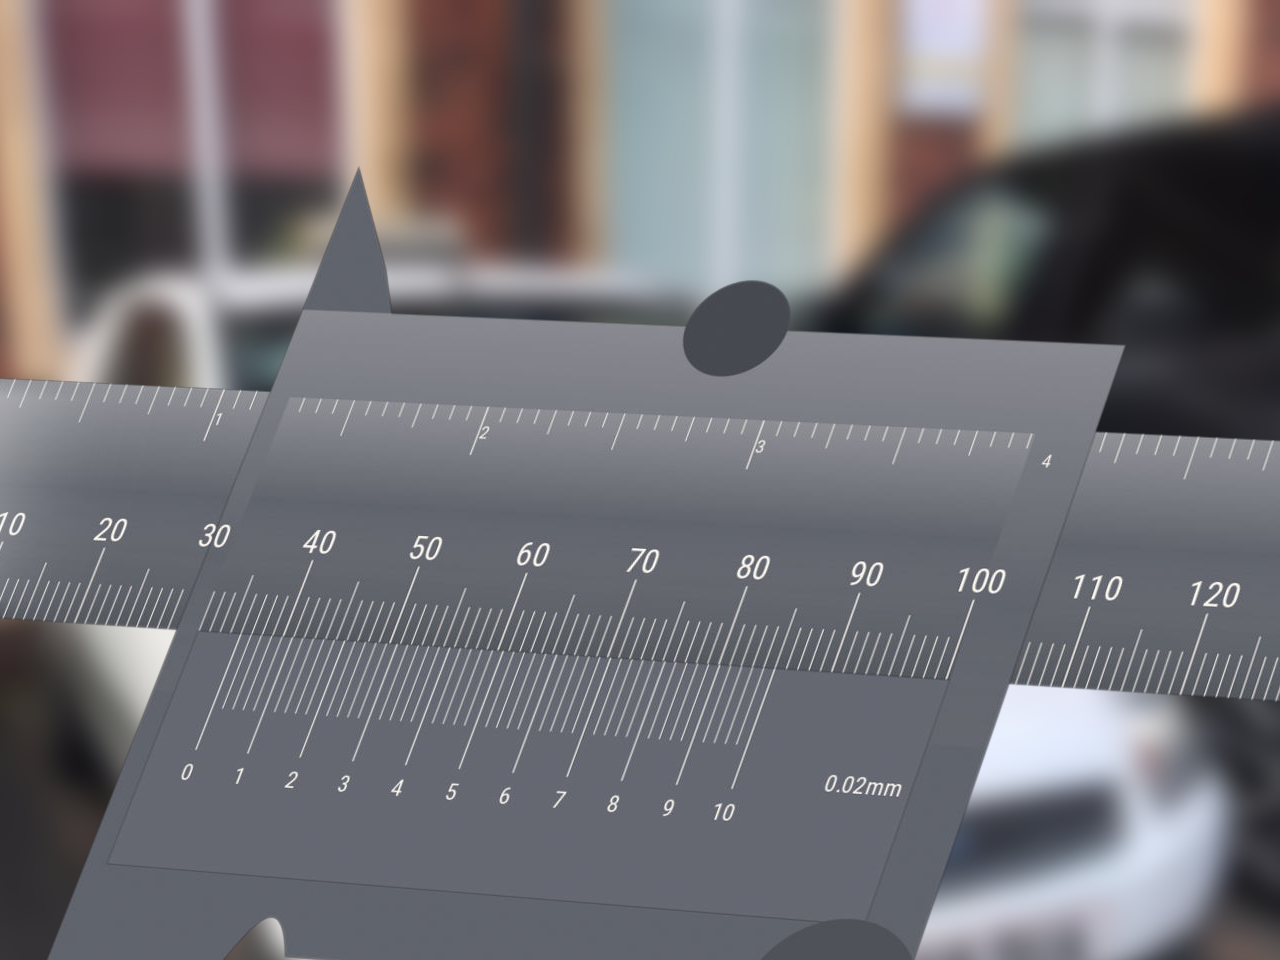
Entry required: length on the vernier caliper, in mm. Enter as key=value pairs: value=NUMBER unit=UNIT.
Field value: value=36.0 unit=mm
